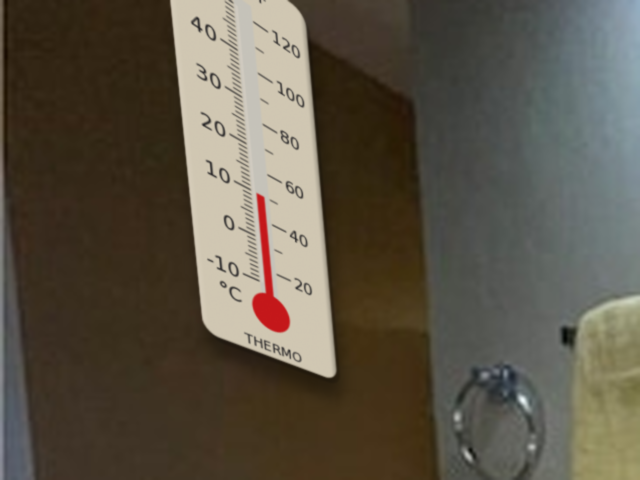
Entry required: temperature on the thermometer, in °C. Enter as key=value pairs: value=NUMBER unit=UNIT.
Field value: value=10 unit=°C
